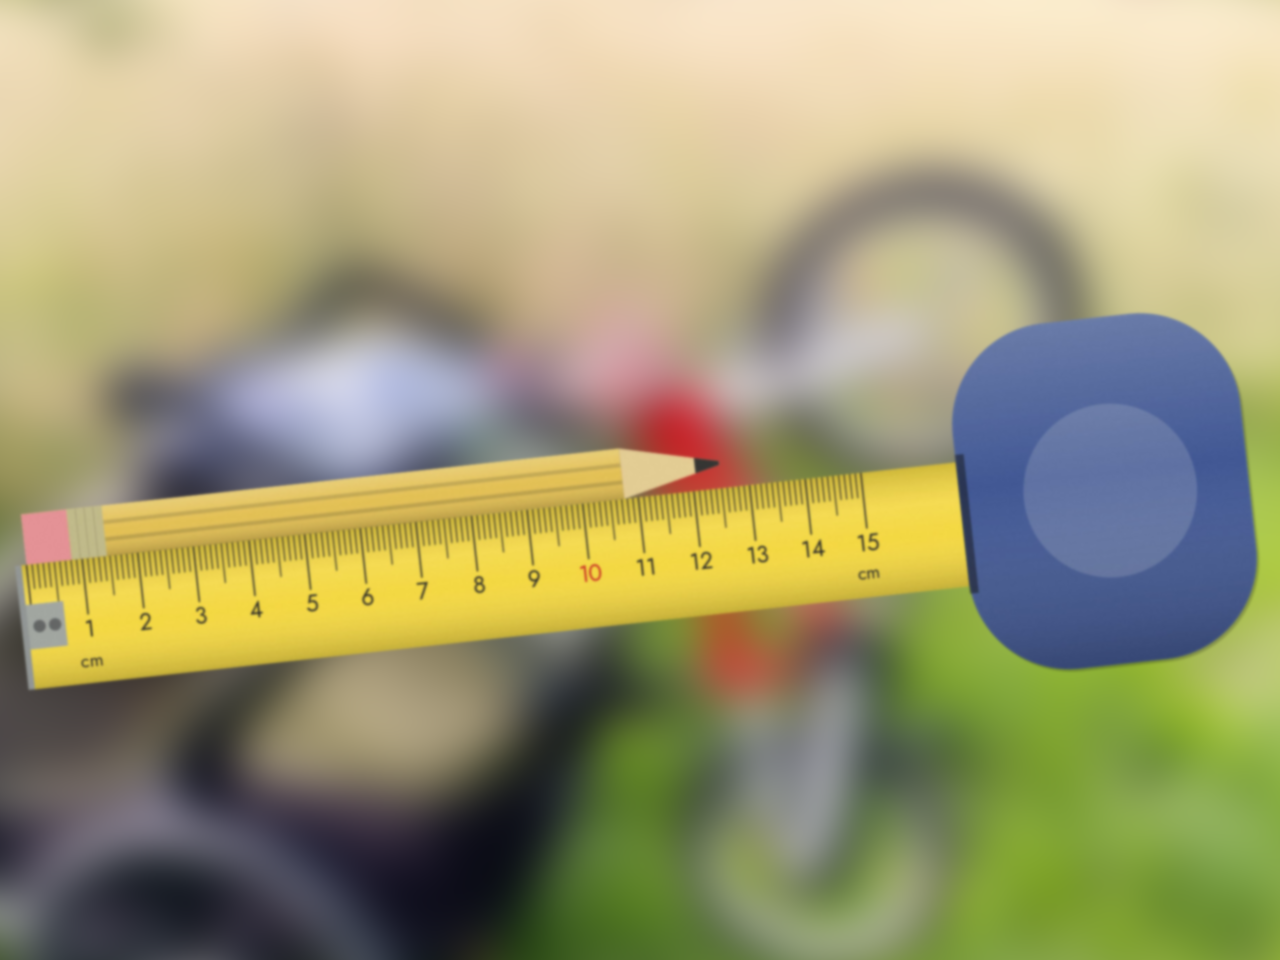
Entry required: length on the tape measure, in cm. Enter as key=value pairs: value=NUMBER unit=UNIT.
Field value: value=12.5 unit=cm
